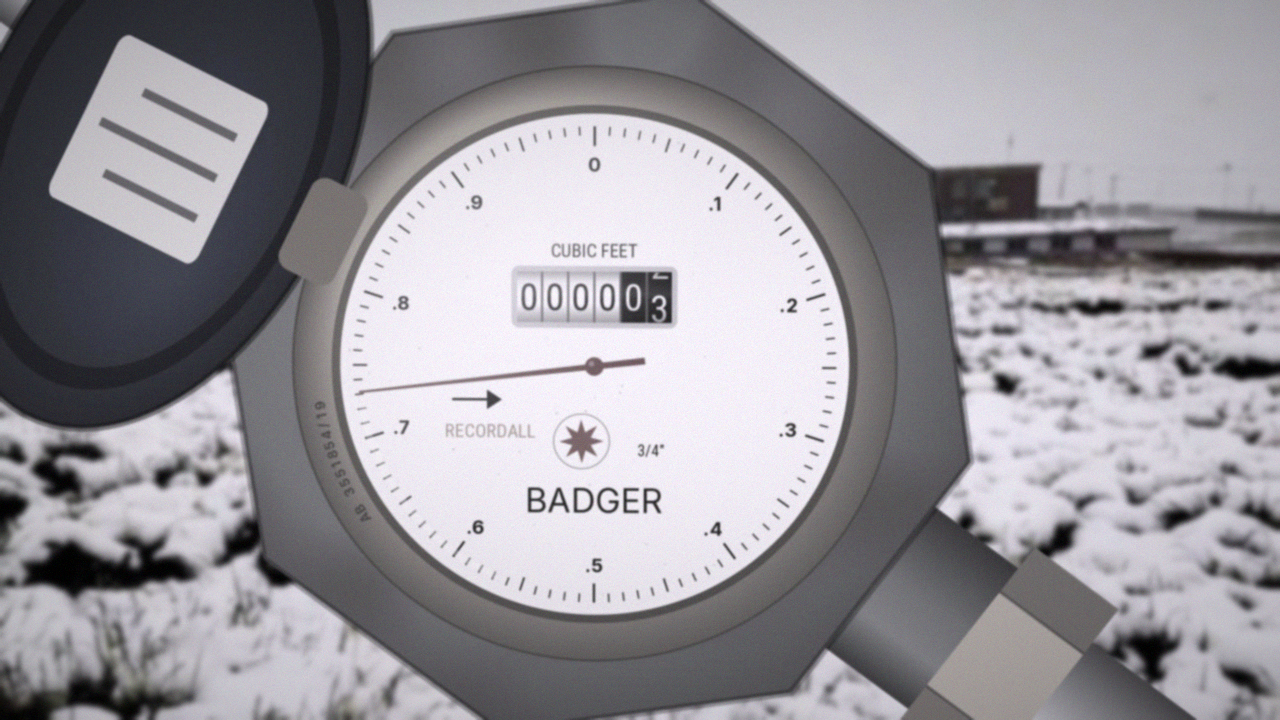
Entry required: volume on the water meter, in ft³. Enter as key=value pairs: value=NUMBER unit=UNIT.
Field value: value=2.73 unit=ft³
